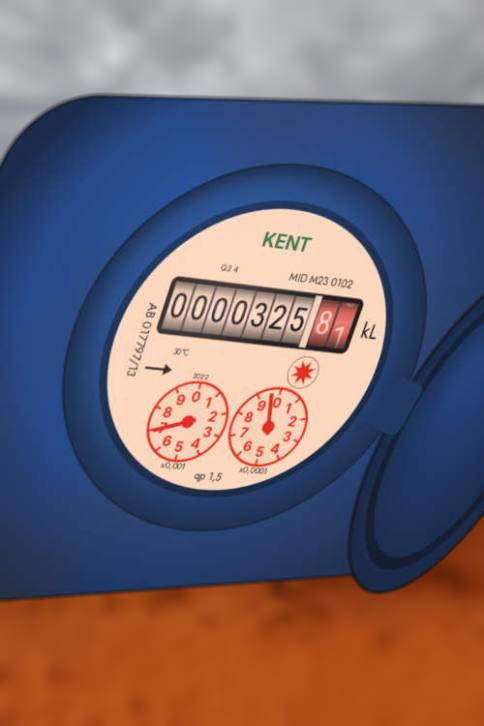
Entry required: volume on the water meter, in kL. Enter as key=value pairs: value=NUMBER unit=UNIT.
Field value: value=325.8069 unit=kL
